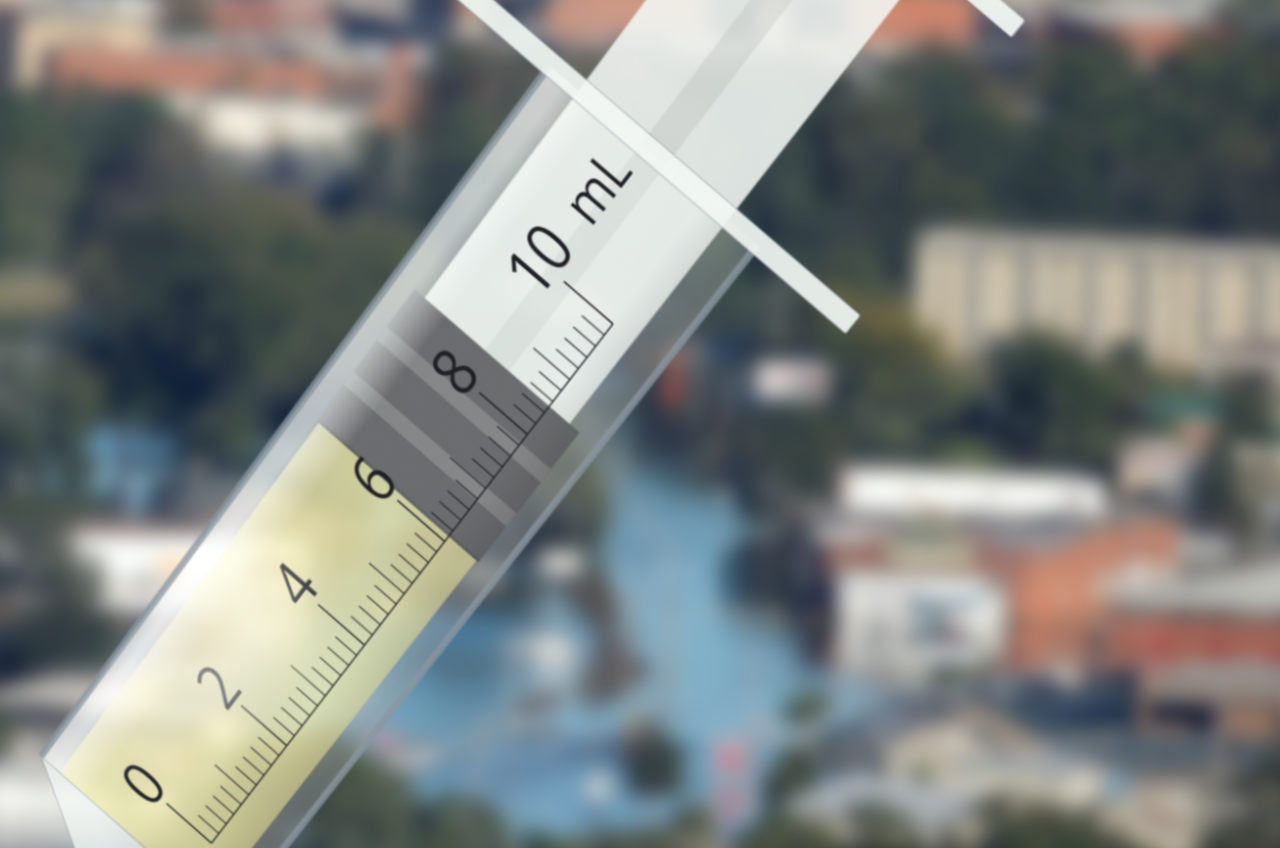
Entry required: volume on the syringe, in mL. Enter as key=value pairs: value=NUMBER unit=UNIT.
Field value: value=6.1 unit=mL
